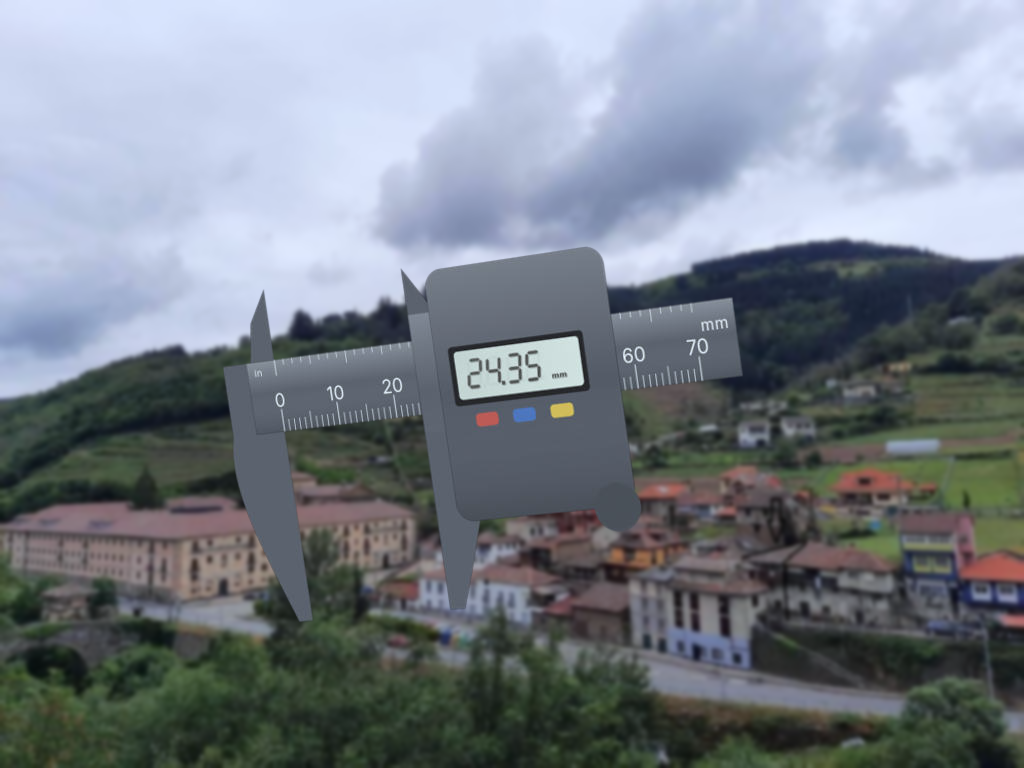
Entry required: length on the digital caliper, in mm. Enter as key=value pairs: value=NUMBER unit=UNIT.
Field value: value=24.35 unit=mm
